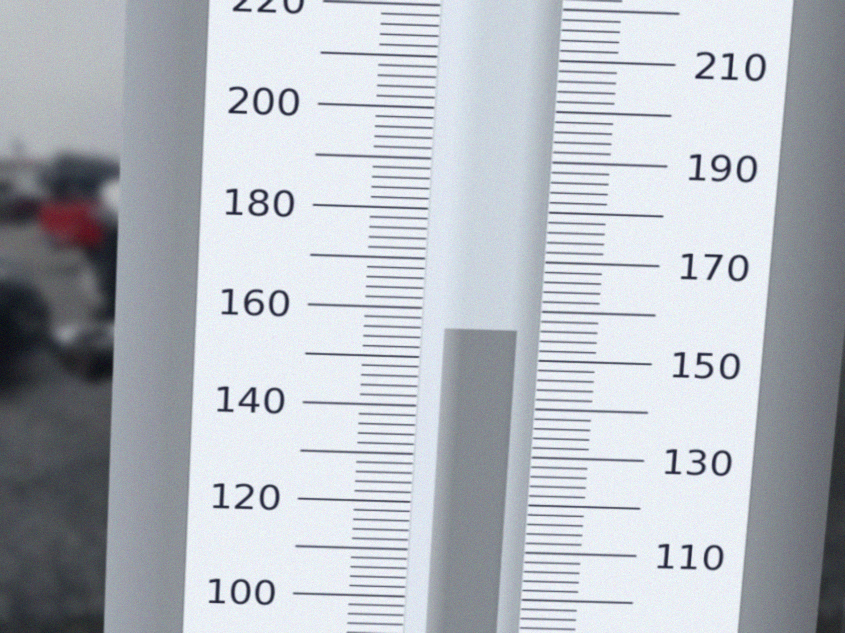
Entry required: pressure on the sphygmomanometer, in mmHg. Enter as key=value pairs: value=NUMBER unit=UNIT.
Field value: value=156 unit=mmHg
